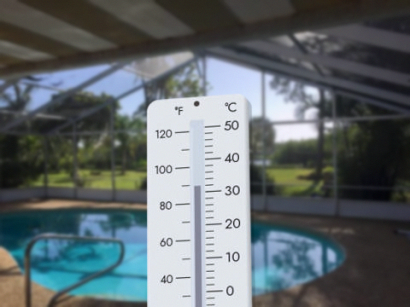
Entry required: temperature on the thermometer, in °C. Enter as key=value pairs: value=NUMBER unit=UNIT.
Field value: value=32 unit=°C
